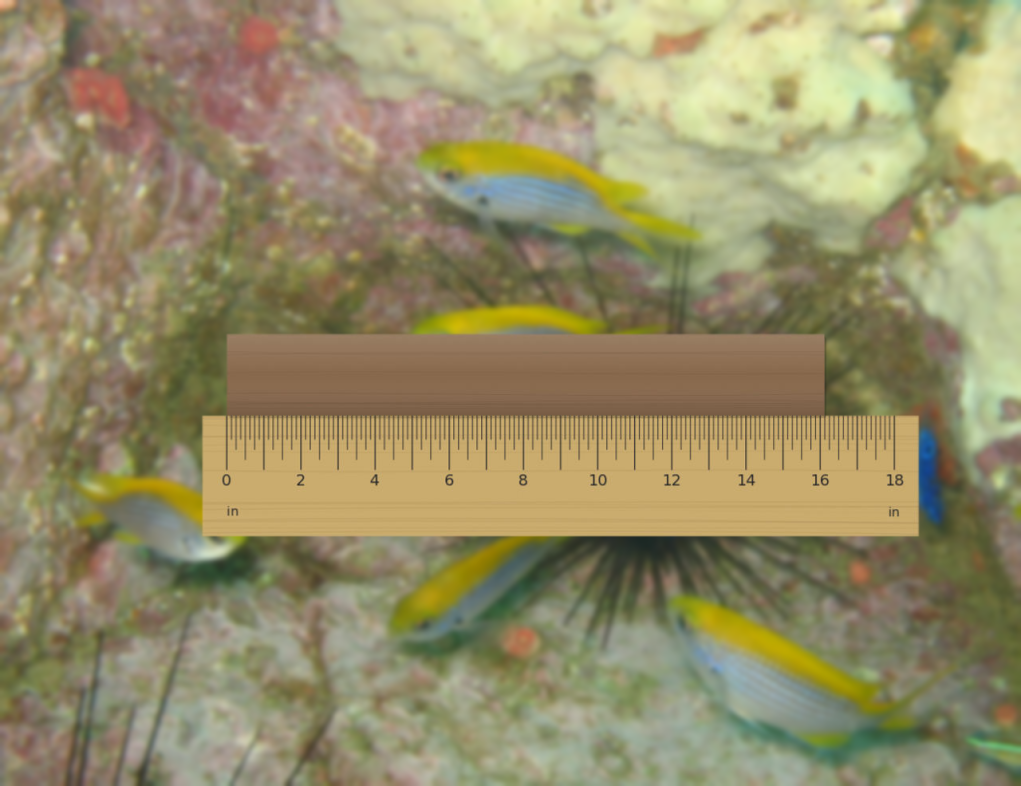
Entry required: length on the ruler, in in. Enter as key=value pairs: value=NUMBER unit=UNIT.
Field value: value=16.125 unit=in
